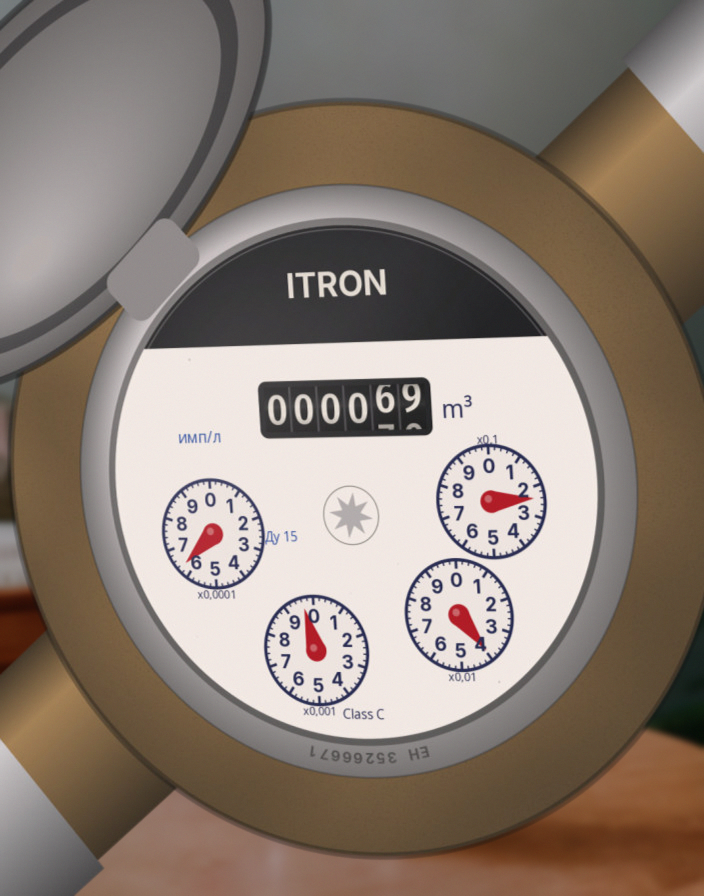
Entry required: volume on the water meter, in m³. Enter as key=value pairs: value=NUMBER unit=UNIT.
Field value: value=69.2396 unit=m³
